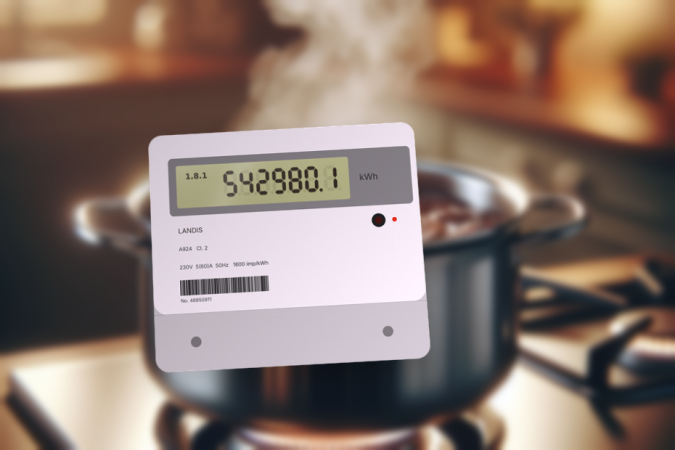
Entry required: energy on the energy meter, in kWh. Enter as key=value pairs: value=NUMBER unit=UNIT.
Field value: value=542980.1 unit=kWh
